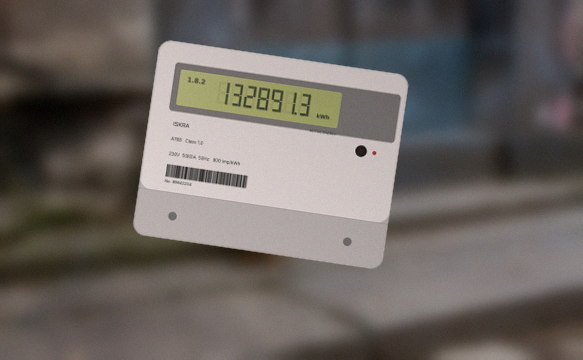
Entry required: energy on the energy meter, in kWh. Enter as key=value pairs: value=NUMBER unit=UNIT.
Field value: value=132891.3 unit=kWh
